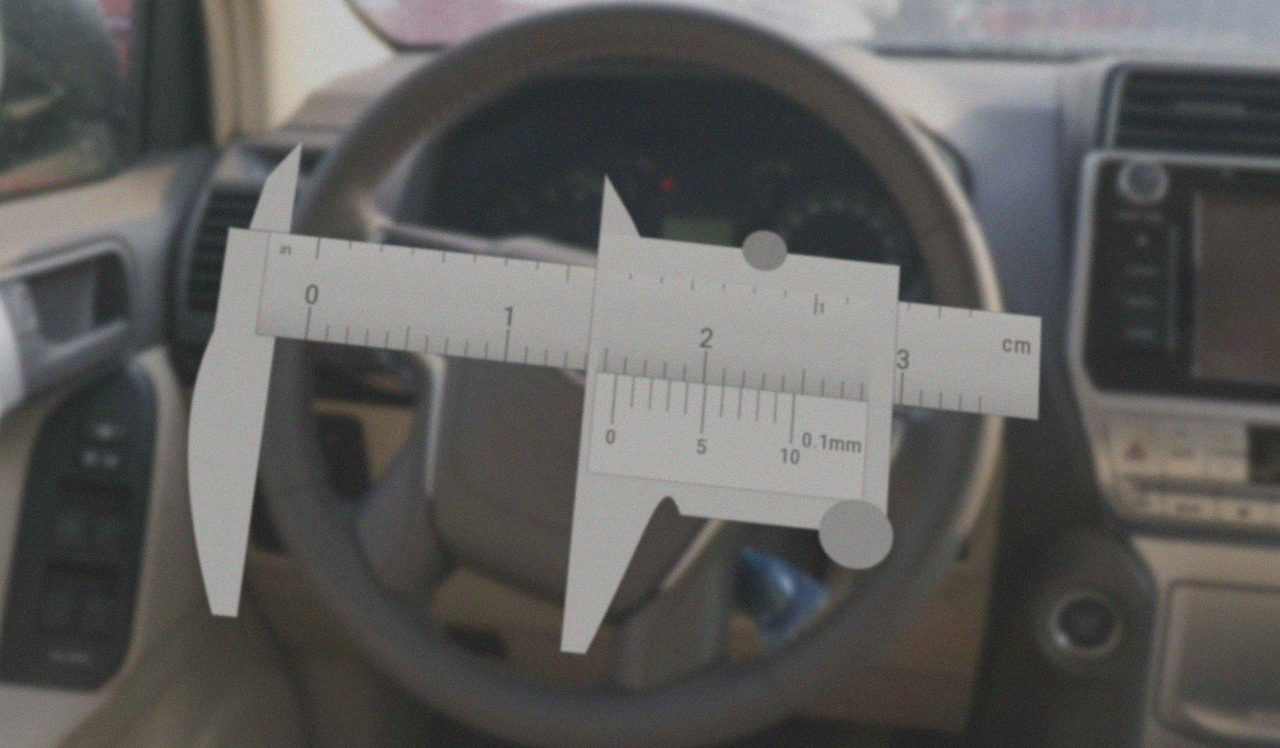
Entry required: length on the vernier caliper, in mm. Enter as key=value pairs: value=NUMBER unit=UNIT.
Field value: value=15.6 unit=mm
